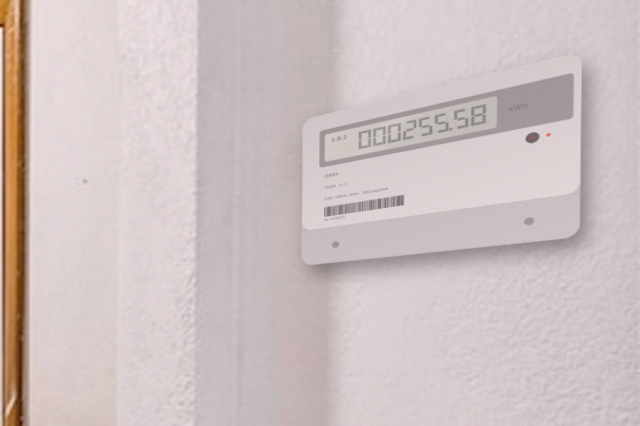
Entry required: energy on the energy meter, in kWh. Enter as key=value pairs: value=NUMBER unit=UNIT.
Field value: value=255.58 unit=kWh
